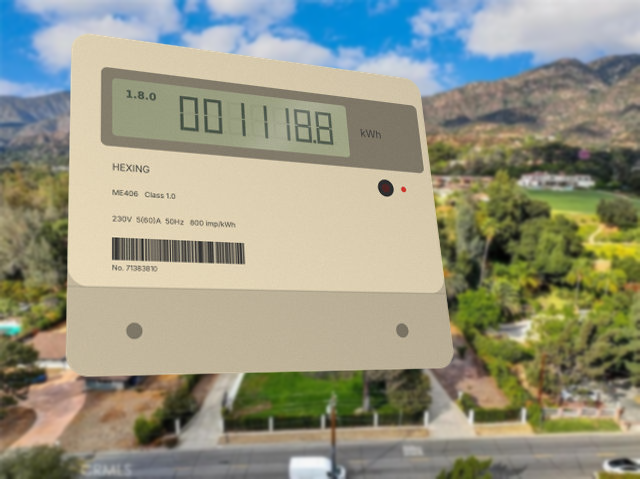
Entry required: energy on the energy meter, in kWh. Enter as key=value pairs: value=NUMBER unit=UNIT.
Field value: value=1118.8 unit=kWh
